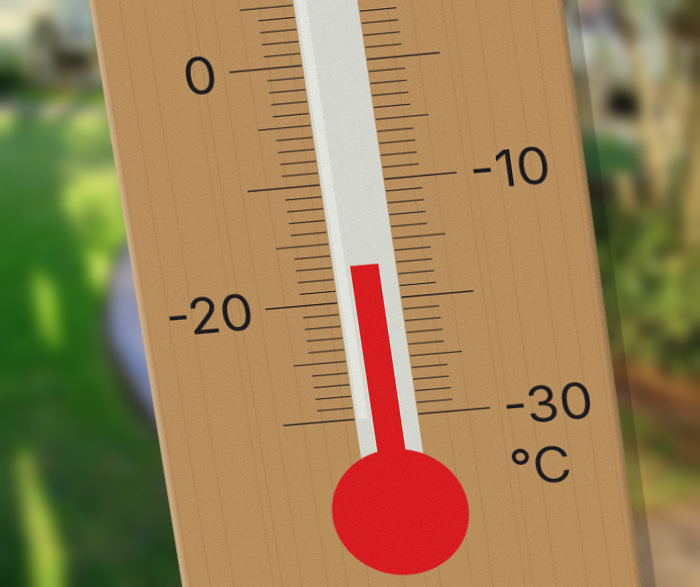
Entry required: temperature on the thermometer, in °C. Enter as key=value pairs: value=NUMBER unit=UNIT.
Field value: value=-17 unit=°C
